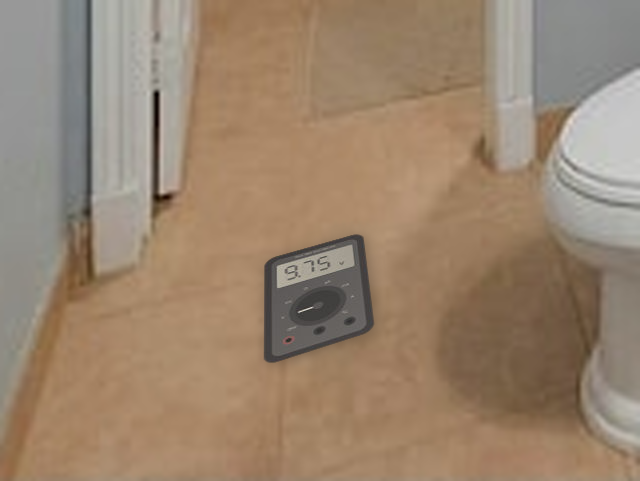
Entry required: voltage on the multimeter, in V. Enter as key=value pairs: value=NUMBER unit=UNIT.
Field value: value=9.75 unit=V
